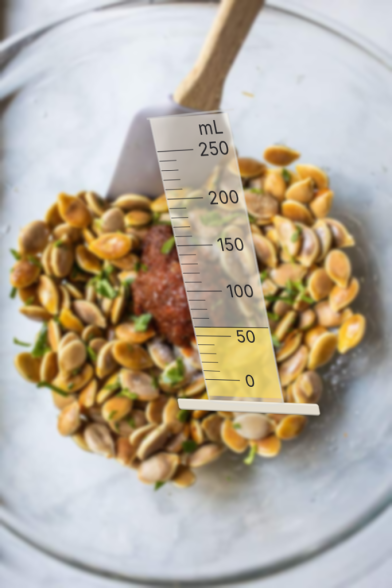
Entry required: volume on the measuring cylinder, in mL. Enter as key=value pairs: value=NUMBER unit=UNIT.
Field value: value=60 unit=mL
